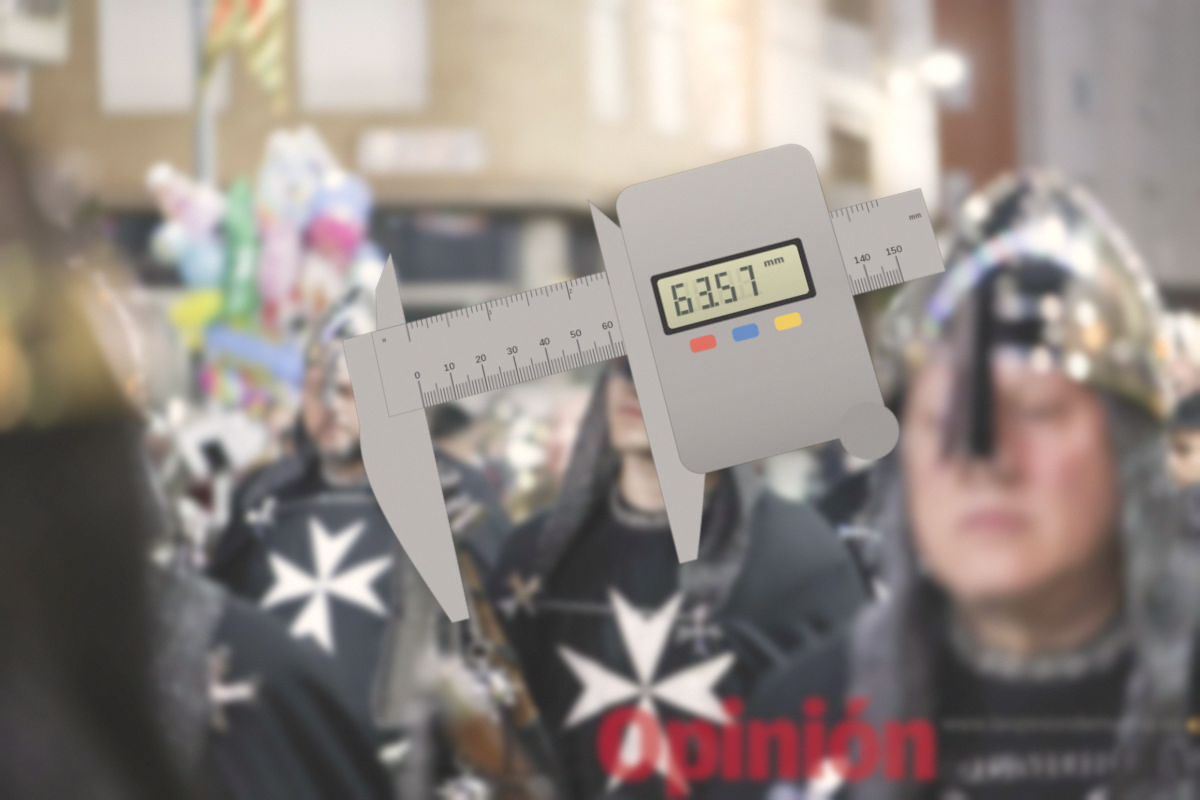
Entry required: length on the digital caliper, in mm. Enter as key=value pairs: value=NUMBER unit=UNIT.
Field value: value=63.57 unit=mm
